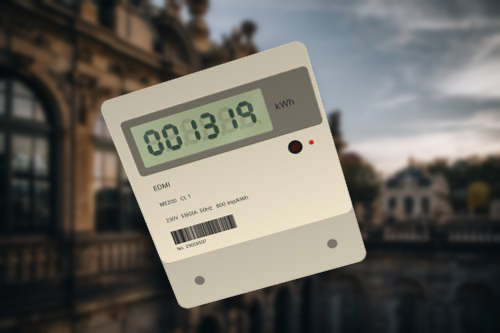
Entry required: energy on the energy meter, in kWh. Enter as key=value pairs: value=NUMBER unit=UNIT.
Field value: value=1319 unit=kWh
